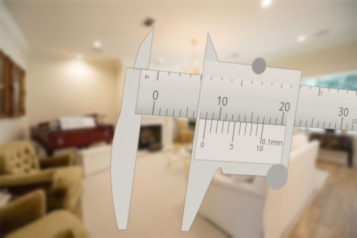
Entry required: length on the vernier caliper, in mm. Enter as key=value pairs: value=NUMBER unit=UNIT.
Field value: value=8.0 unit=mm
